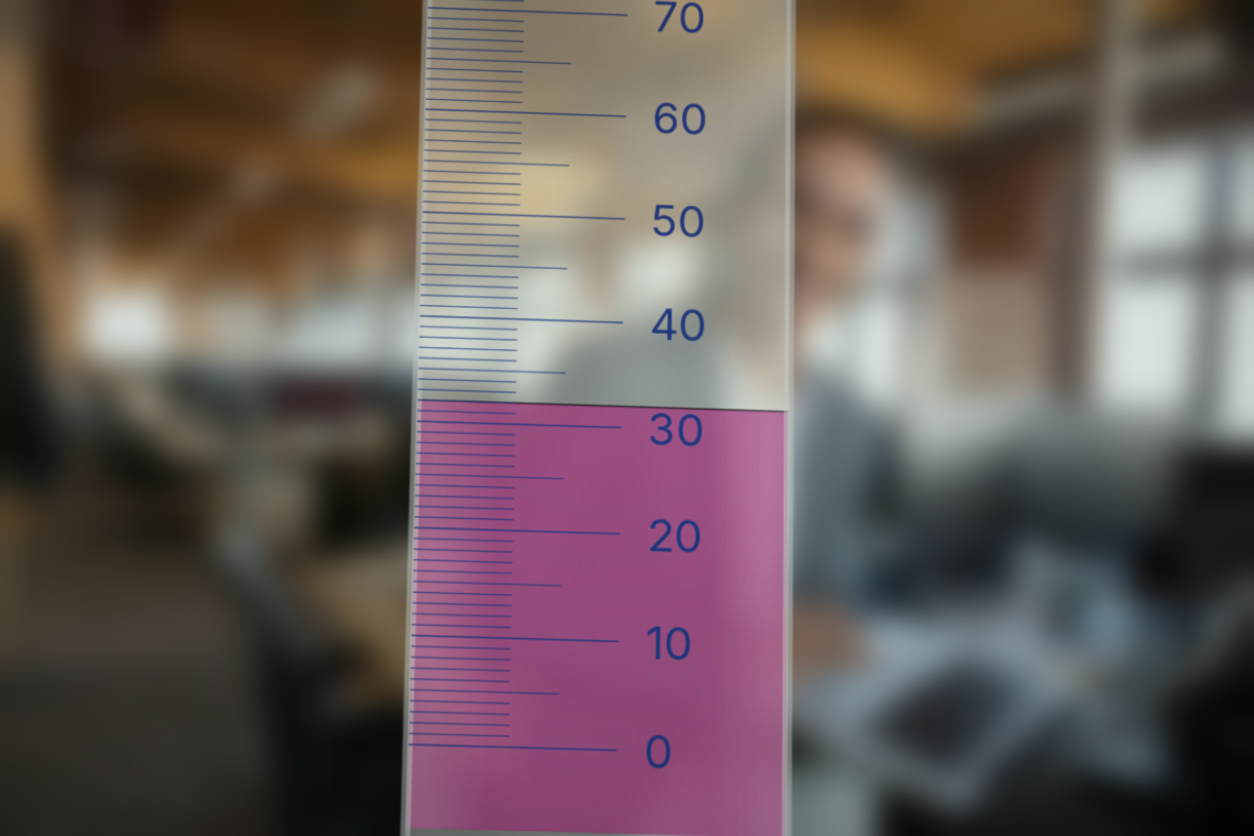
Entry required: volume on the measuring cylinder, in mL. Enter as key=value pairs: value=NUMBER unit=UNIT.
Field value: value=32 unit=mL
